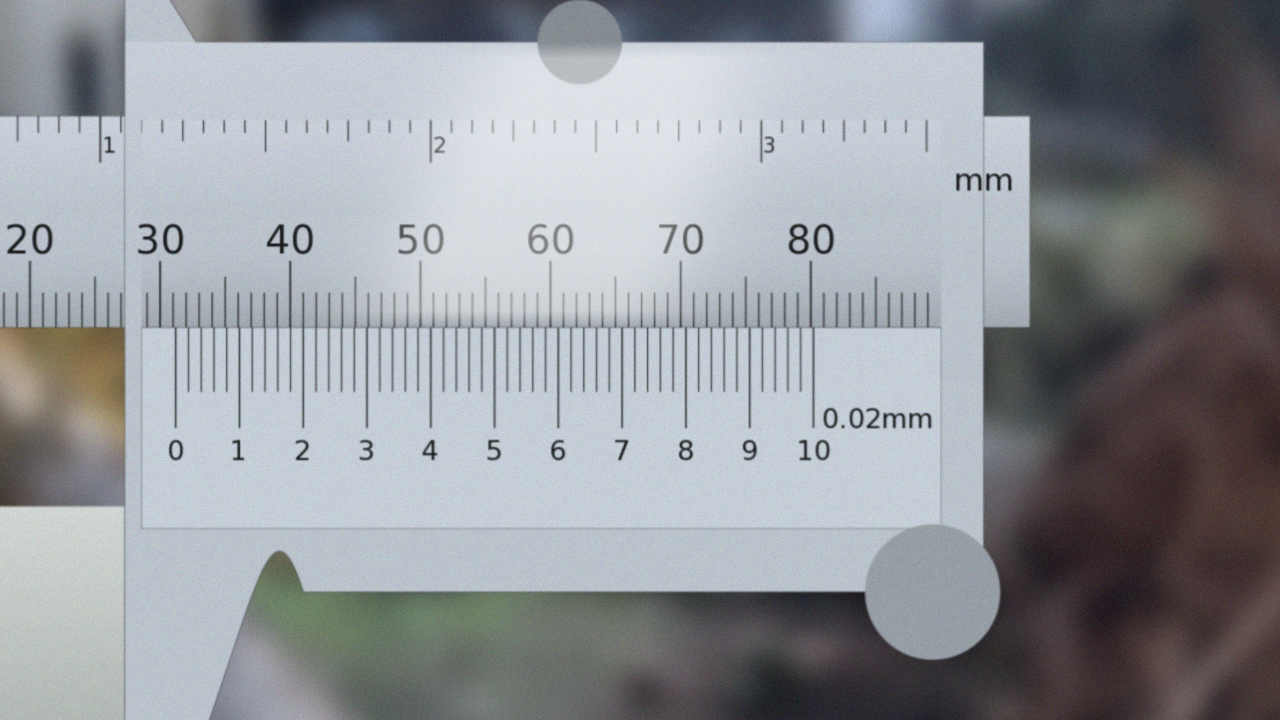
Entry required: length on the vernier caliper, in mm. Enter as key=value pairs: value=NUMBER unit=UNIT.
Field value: value=31.2 unit=mm
